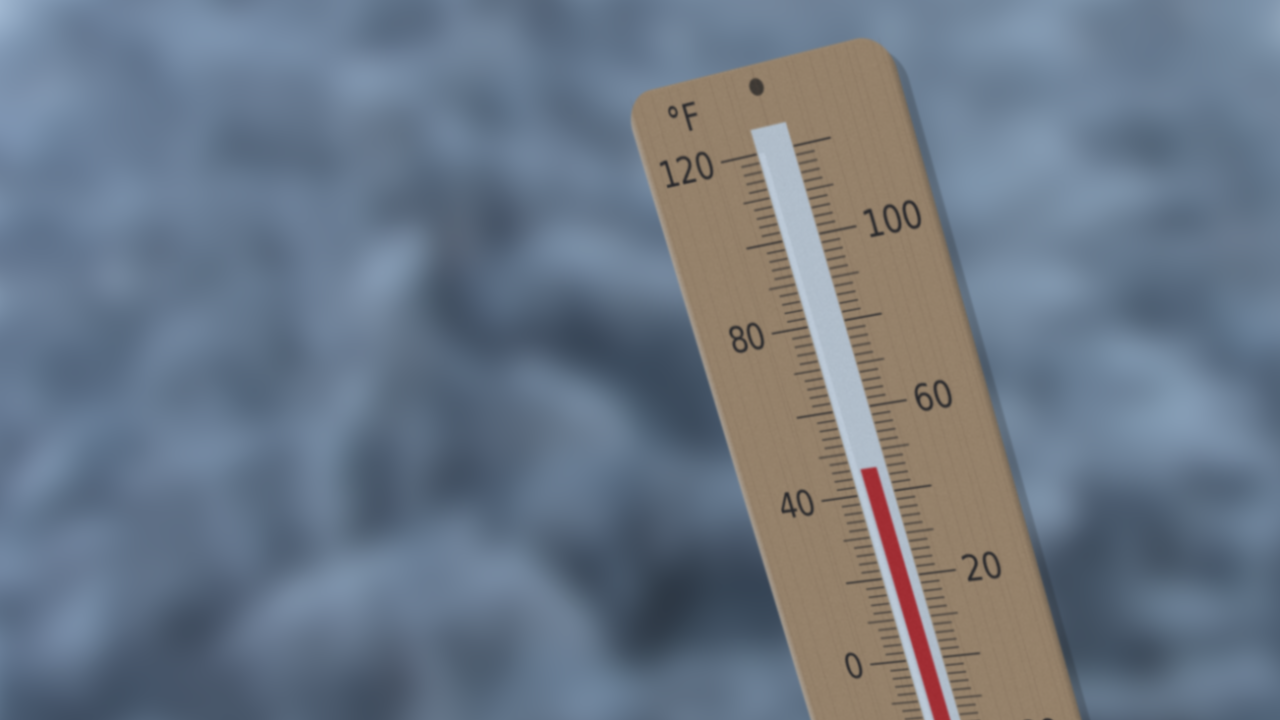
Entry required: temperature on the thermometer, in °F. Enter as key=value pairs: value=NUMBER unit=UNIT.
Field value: value=46 unit=°F
